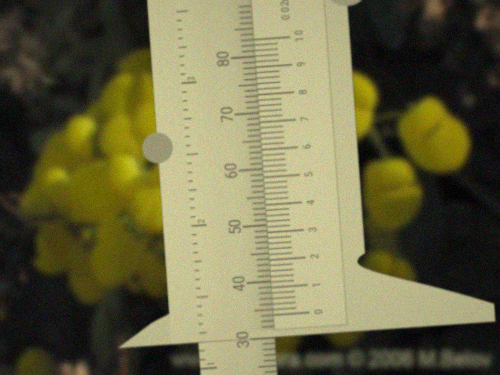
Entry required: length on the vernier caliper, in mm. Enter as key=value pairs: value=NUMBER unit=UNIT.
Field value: value=34.0 unit=mm
